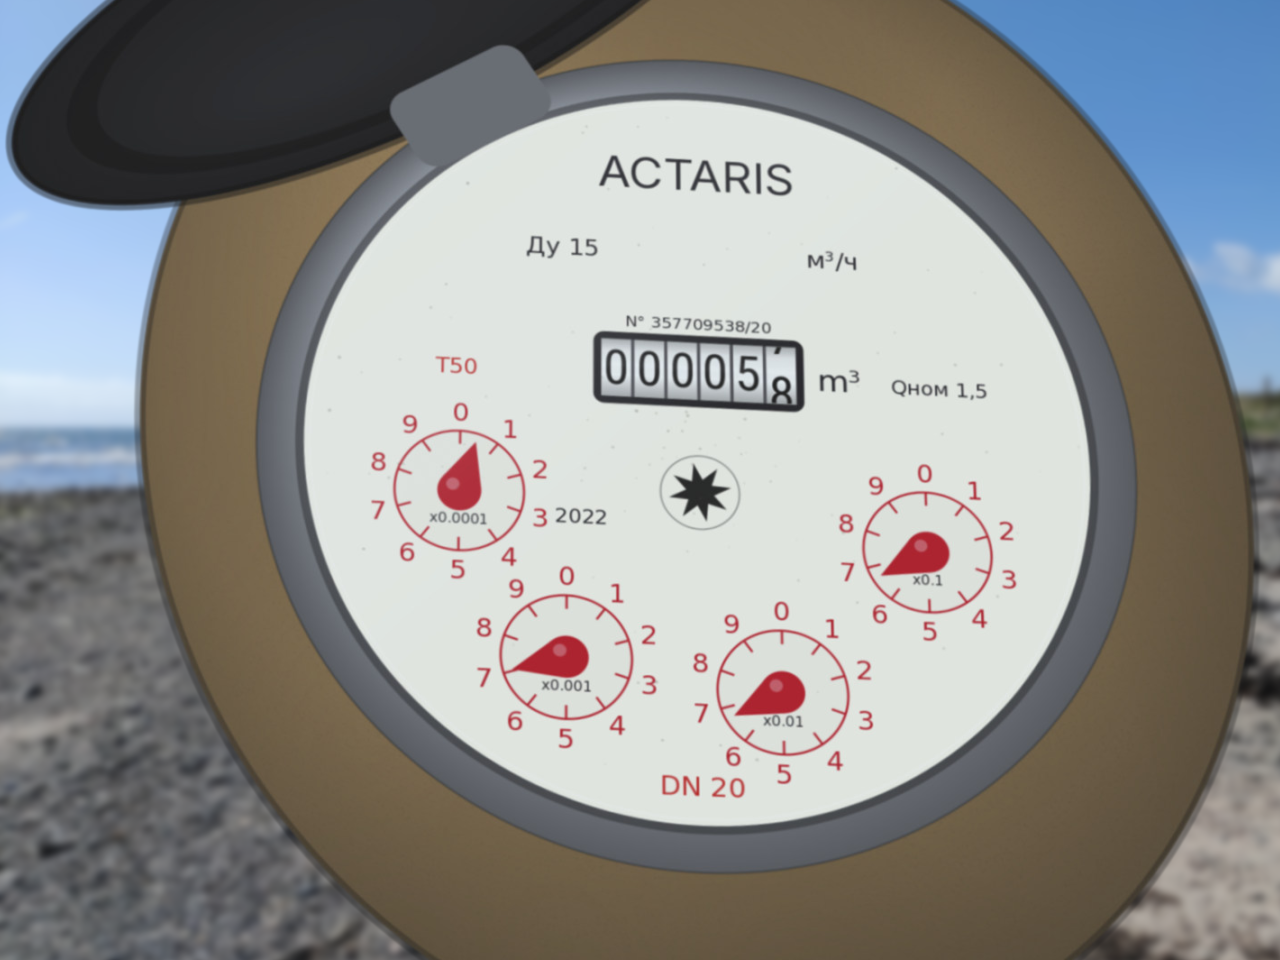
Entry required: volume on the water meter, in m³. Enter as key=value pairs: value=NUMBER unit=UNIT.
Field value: value=57.6670 unit=m³
